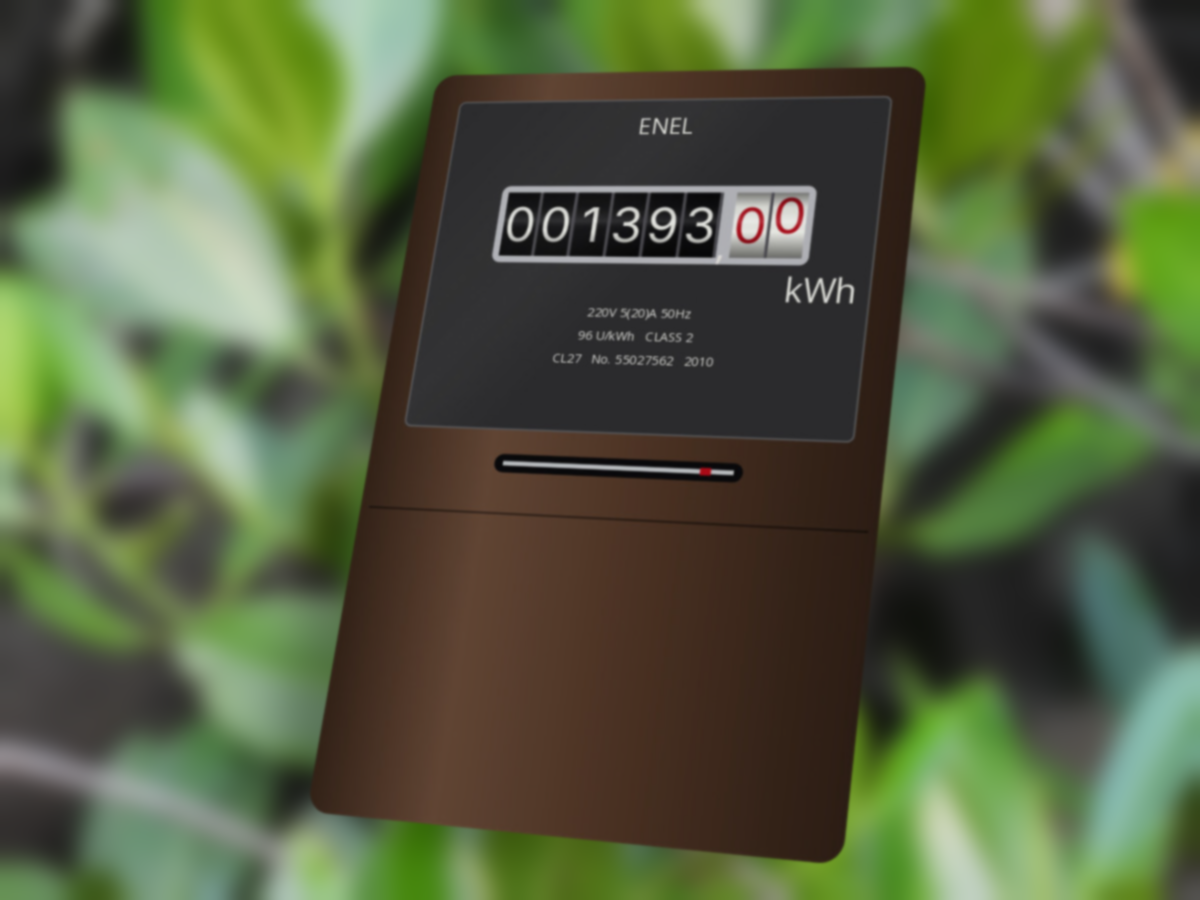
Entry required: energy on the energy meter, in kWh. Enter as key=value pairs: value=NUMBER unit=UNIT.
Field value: value=1393.00 unit=kWh
